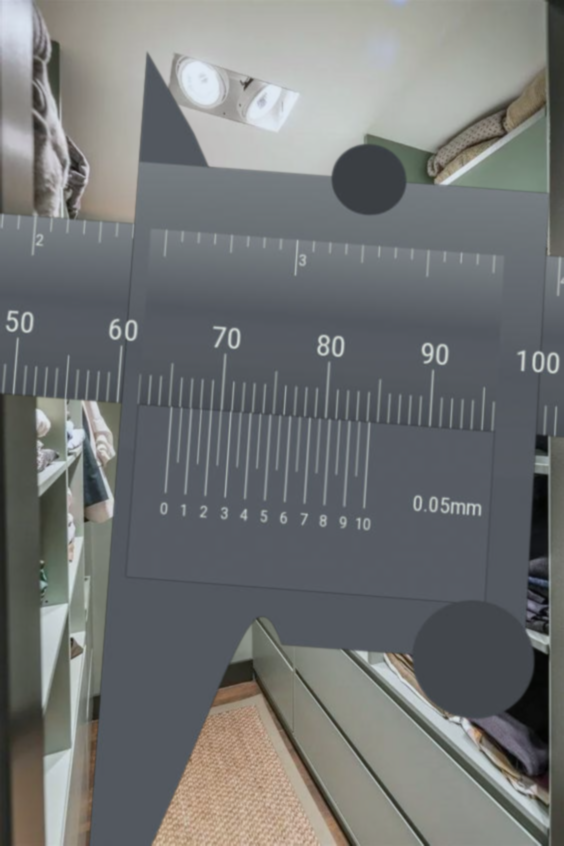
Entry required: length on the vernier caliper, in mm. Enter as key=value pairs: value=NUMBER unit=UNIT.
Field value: value=65.2 unit=mm
